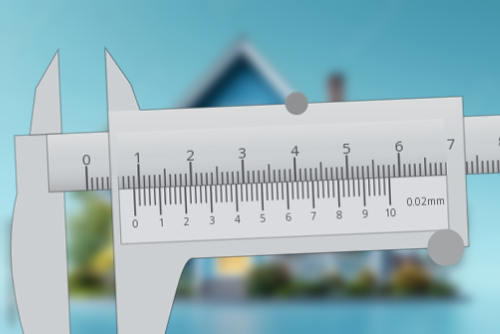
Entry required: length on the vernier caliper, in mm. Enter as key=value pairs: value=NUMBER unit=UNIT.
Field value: value=9.0 unit=mm
